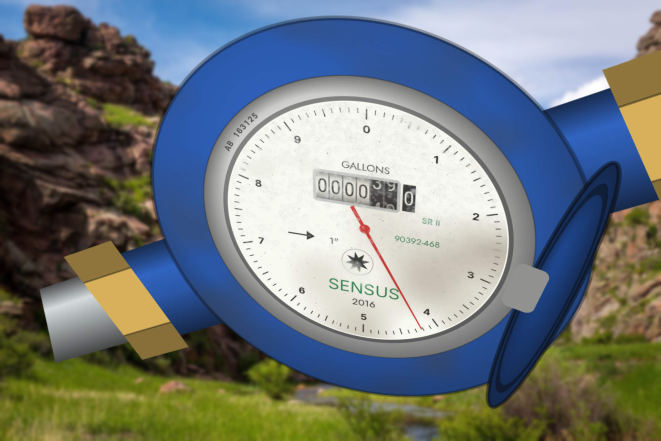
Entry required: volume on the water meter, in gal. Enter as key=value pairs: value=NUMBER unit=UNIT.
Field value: value=394.2 unit=gal
